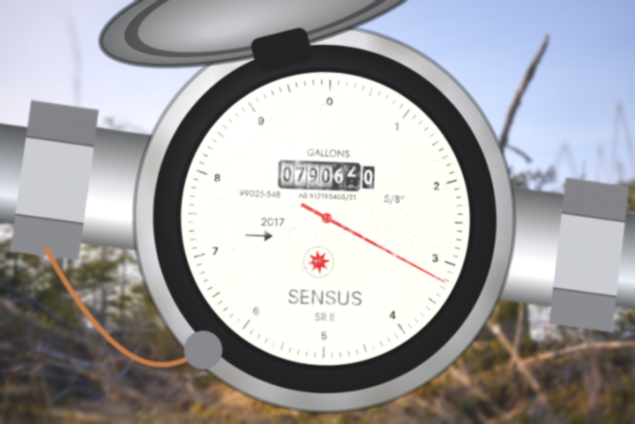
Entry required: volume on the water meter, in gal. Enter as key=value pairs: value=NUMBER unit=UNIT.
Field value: value=790623.2 unit=gal
